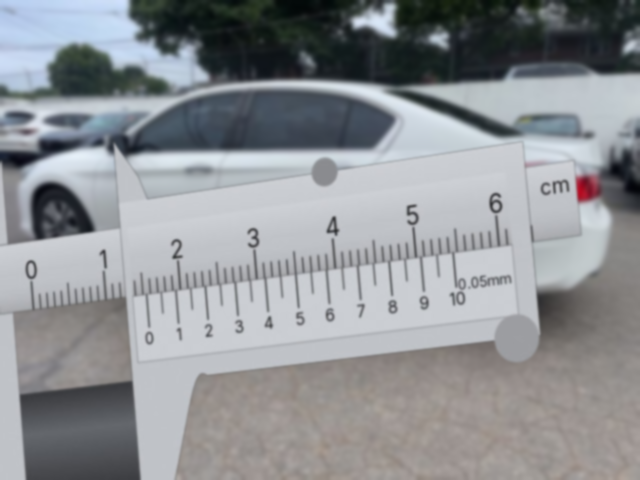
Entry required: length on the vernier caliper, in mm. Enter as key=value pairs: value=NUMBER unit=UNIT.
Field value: value=15.5 unit=mm
